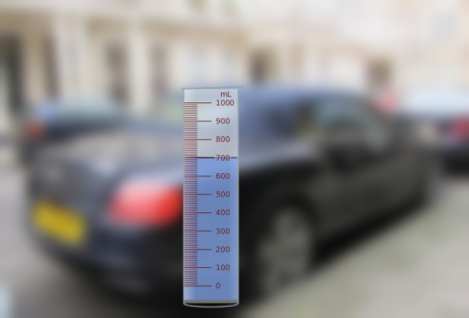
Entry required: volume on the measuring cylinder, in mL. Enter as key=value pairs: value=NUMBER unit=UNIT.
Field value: value=700 unit=mL
